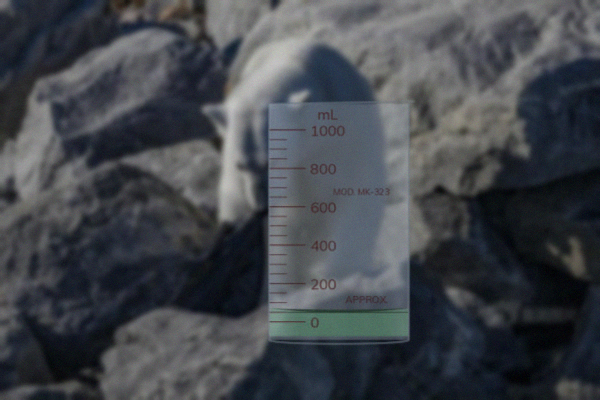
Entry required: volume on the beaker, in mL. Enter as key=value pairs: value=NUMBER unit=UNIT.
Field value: value=50 unit=mL
